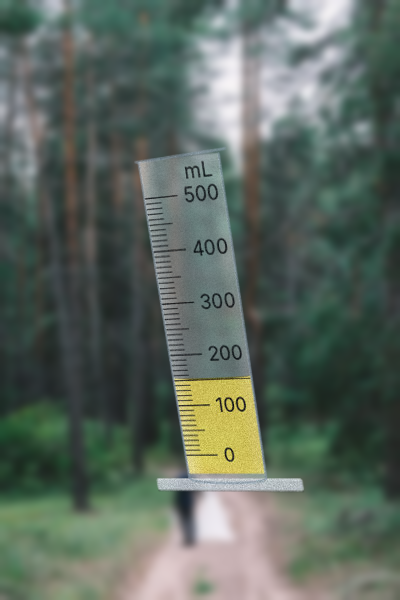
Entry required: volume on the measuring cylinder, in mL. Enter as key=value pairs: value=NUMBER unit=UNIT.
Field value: value=150 unit=mL
